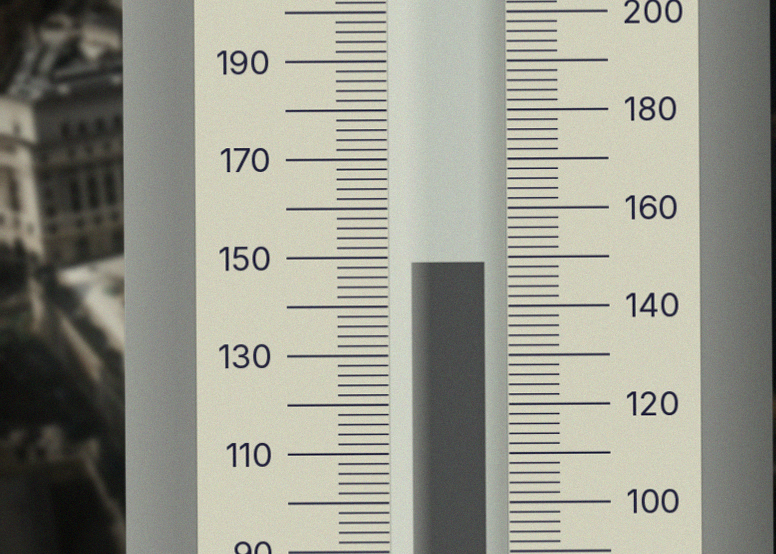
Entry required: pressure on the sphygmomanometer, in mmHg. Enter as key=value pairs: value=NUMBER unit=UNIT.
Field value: value=149 unit=mmHg
